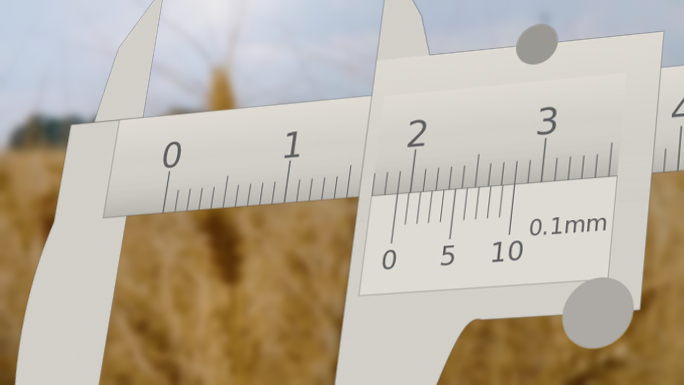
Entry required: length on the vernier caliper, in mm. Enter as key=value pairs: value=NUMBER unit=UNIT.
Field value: value=19.0 unit=mm
